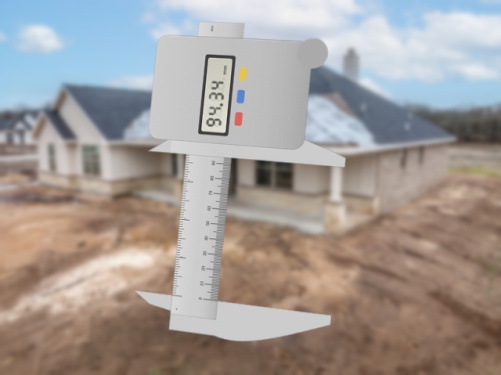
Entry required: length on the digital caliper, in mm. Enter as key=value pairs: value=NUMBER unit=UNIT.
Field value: value=94.34 unit=mm
